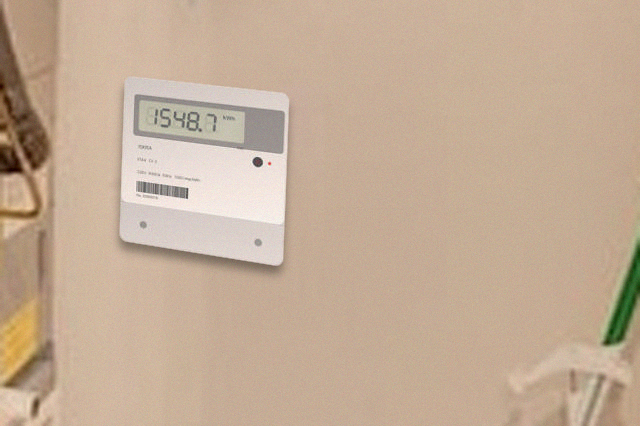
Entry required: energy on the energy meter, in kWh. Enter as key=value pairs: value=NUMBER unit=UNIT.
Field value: value=1548.7 unit=kWh
